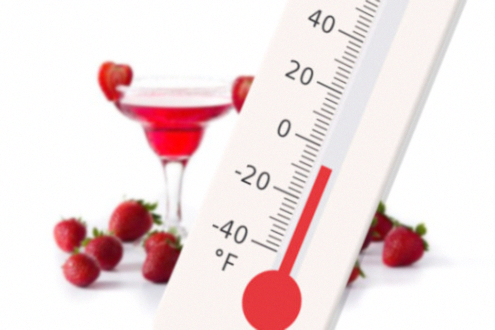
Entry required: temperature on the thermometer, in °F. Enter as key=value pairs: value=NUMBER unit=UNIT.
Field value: value=-6 unit=°F
